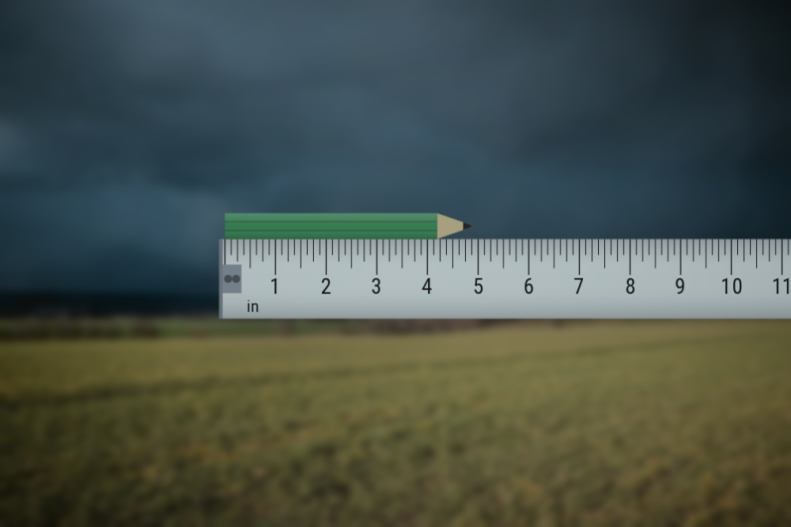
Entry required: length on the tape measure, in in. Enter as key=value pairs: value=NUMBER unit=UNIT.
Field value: value=4.875 unit=in
